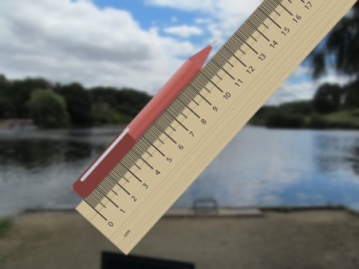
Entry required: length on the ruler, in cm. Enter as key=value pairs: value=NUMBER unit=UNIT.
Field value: value=12 unit=cm
